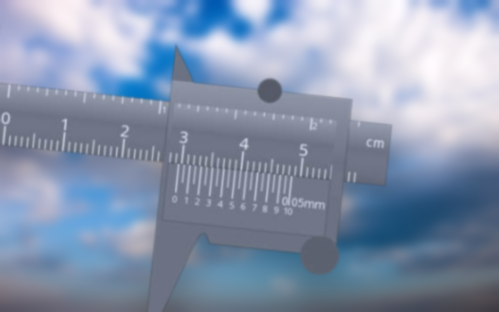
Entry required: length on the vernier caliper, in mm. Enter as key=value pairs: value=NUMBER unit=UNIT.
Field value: value=29.5 unit=mm
